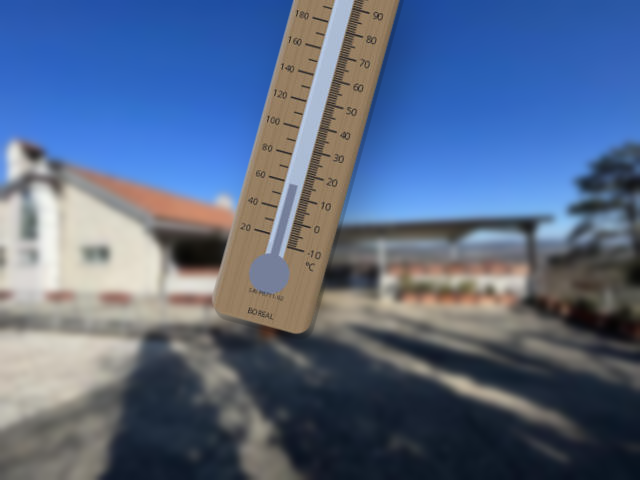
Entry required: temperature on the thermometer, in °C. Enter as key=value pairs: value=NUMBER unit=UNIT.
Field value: value=15 unit=°C
